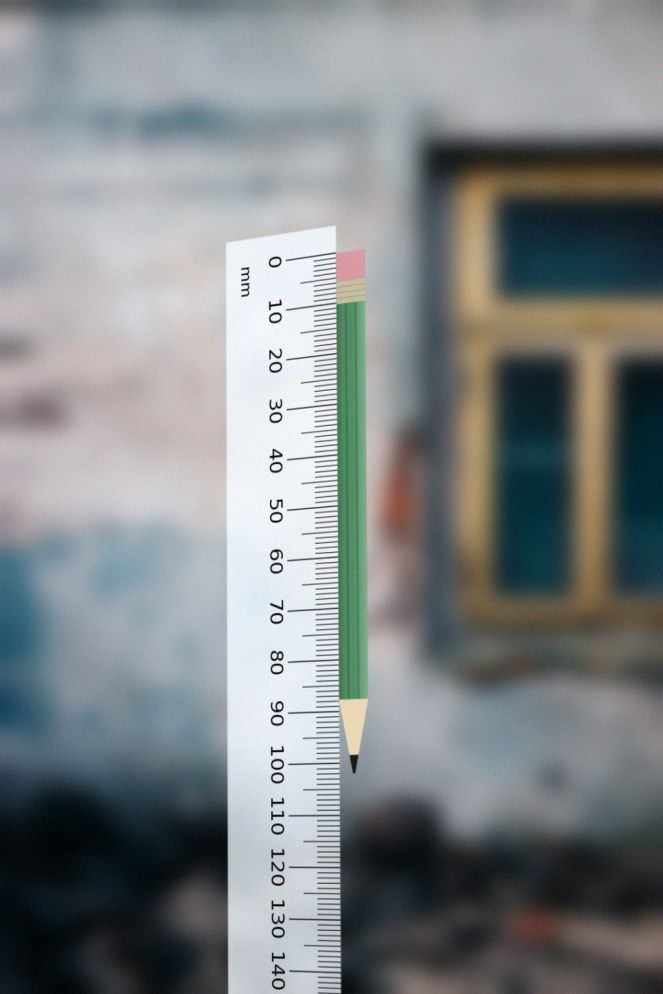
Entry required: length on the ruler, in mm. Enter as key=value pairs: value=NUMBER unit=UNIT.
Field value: value=102 unit=mm
